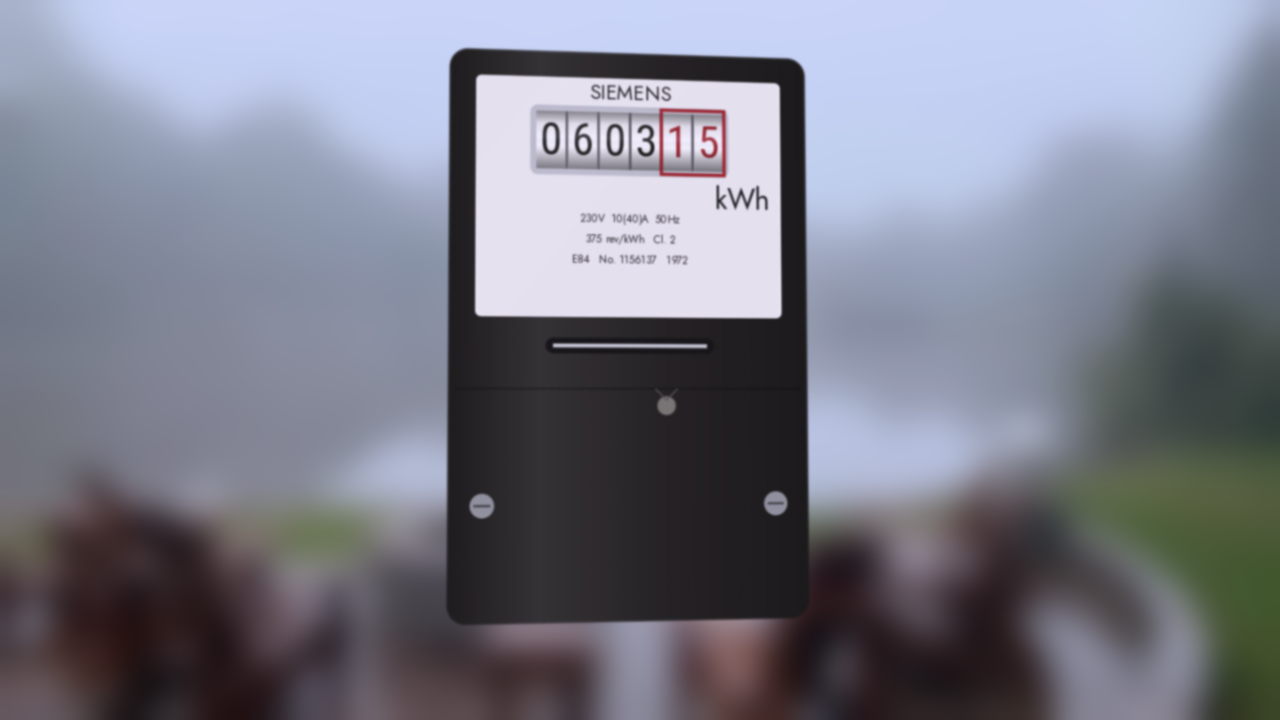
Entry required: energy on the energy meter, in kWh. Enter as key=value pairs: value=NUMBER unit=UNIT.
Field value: value=603.15 unit=kWh
